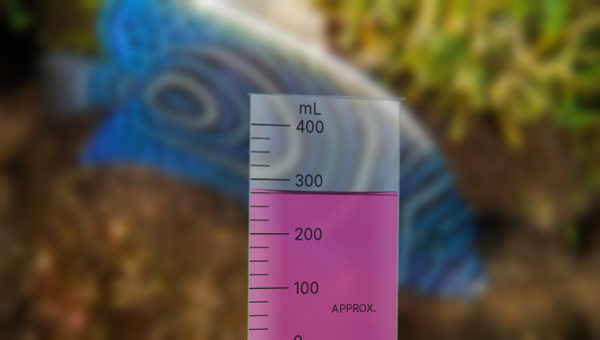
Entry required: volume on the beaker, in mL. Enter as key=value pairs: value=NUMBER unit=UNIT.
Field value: value=275 unit=mL
